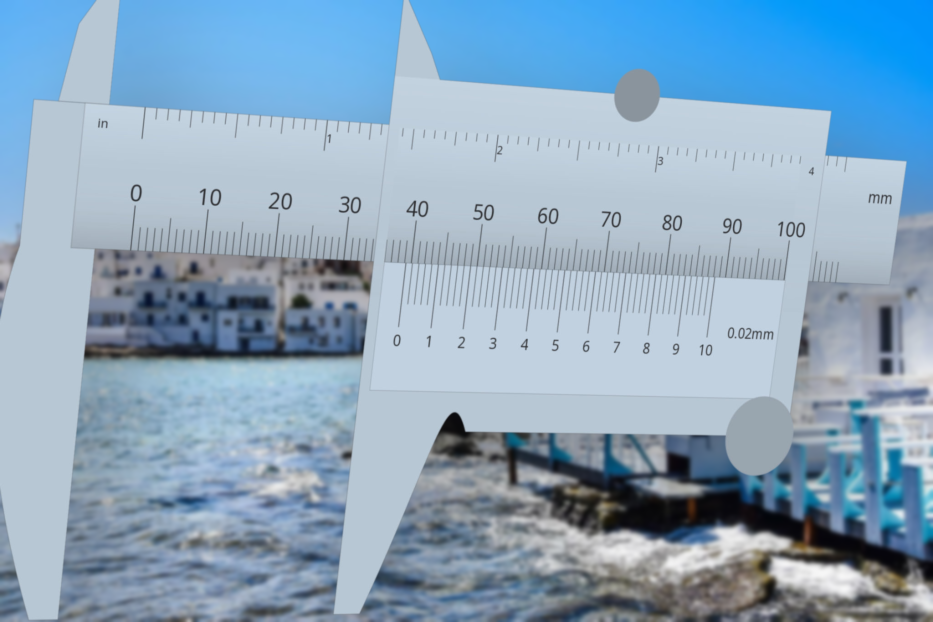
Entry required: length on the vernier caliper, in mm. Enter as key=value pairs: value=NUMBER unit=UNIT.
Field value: value=39.2 unit=mm
